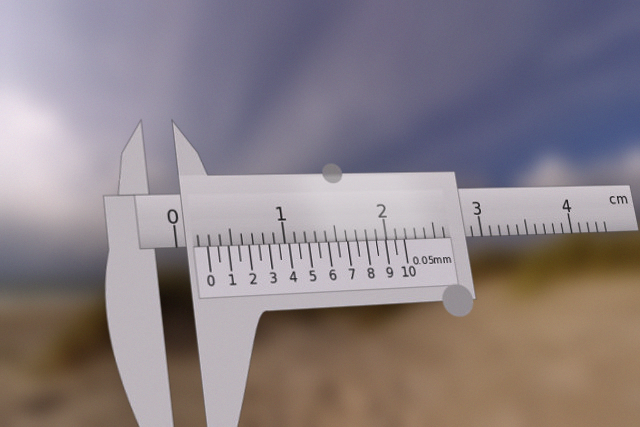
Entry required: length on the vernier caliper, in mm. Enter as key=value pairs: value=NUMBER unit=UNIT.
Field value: value=2.8 unit=mm
